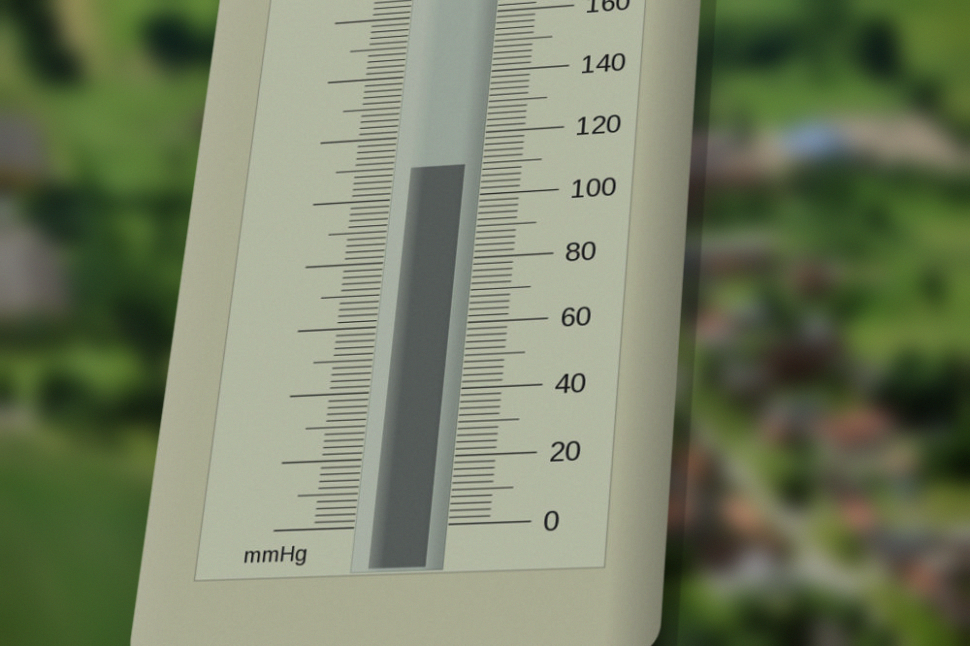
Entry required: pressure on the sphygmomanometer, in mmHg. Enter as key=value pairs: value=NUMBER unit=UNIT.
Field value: value=110 unit=mmHg
